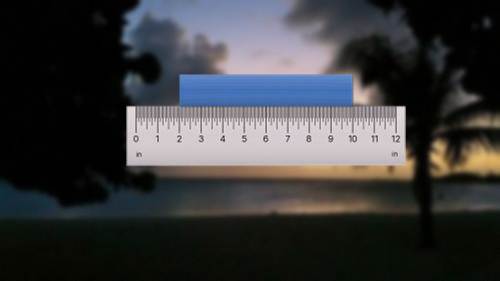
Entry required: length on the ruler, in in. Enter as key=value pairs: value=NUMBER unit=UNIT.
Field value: value=8 unit=in
